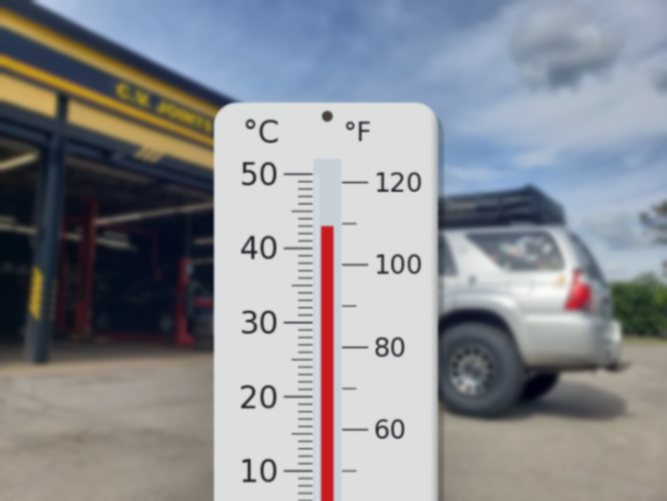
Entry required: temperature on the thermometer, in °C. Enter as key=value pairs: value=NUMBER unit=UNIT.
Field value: value=43 unit=°C
